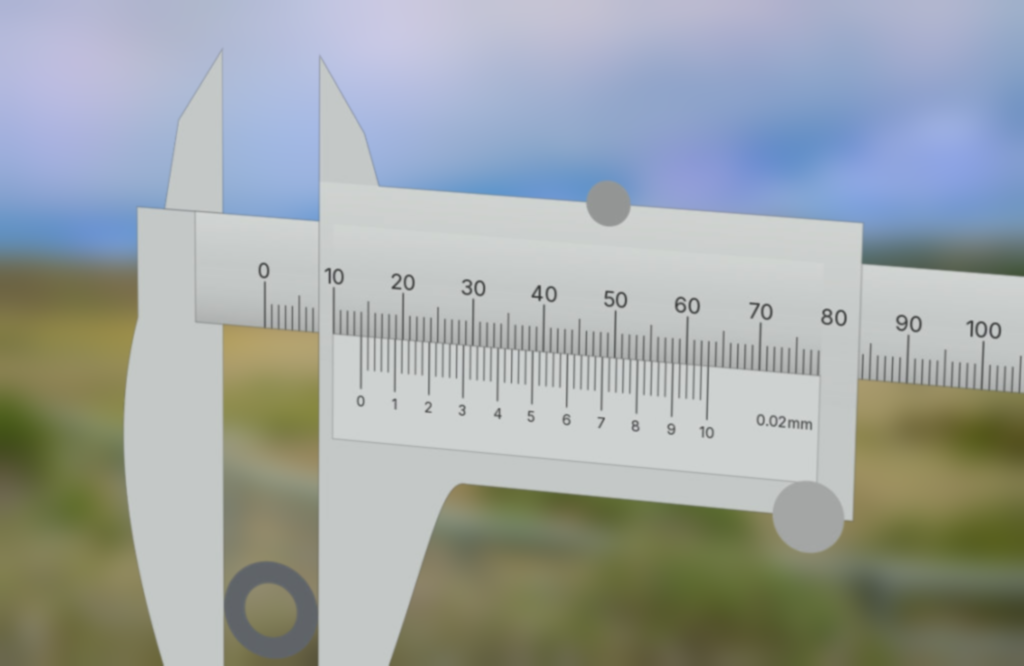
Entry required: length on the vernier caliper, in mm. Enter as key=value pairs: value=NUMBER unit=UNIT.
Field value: value=14.0 unit=mm
